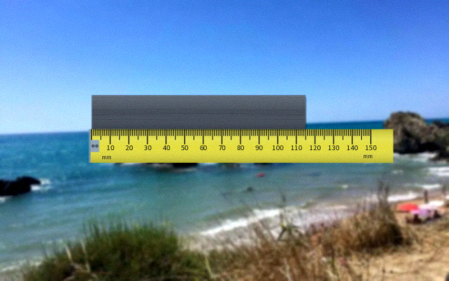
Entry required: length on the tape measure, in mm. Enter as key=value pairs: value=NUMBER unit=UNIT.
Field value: value=115 unit=mm
